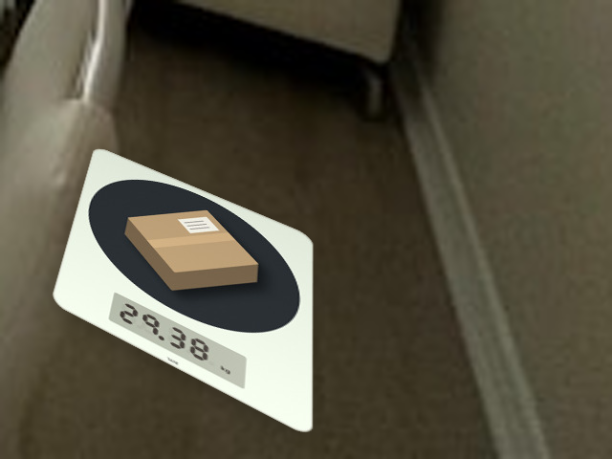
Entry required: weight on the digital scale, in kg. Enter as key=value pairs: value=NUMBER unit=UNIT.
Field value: value=29.38 unit=kg
